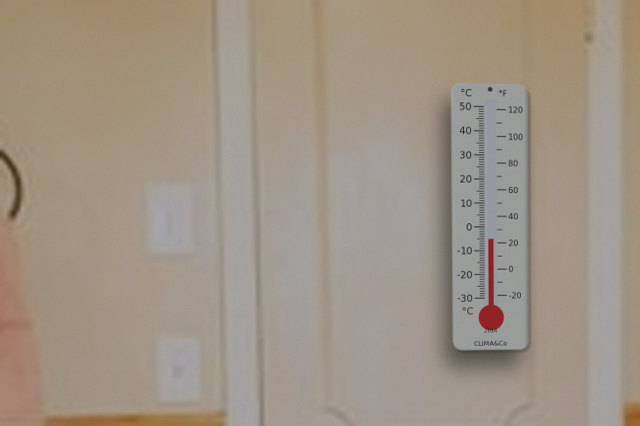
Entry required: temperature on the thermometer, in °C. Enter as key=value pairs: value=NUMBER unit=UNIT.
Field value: value=-5 unit=°C
